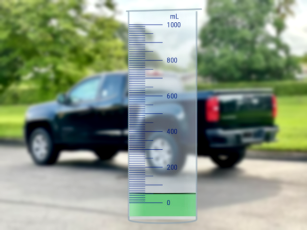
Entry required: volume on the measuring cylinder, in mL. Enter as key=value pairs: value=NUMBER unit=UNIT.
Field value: value=50 unit=mL
